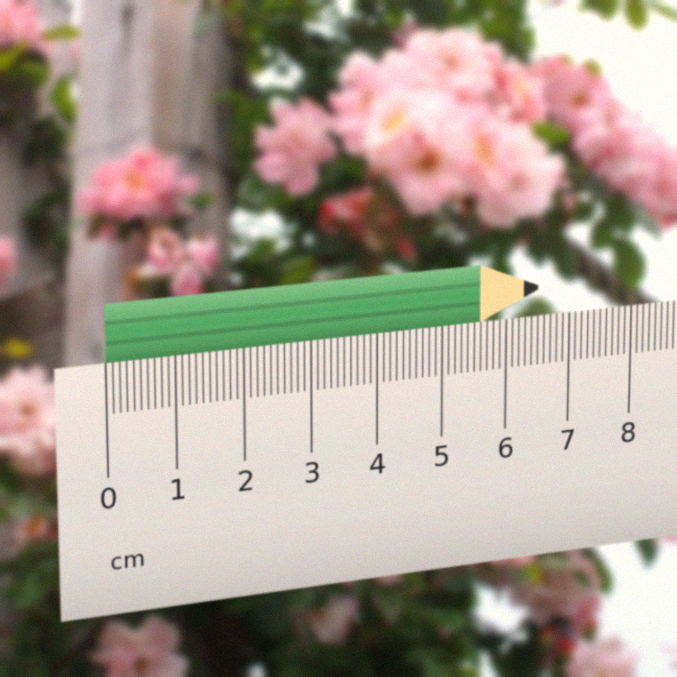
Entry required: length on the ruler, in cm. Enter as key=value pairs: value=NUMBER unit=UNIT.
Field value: value=6.5 unit=cm
